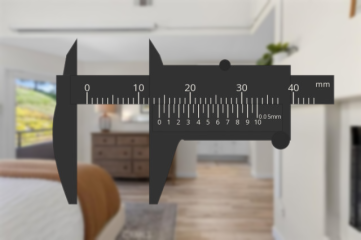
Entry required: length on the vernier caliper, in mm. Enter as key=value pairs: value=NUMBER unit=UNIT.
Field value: value=14.0 unit=mm
